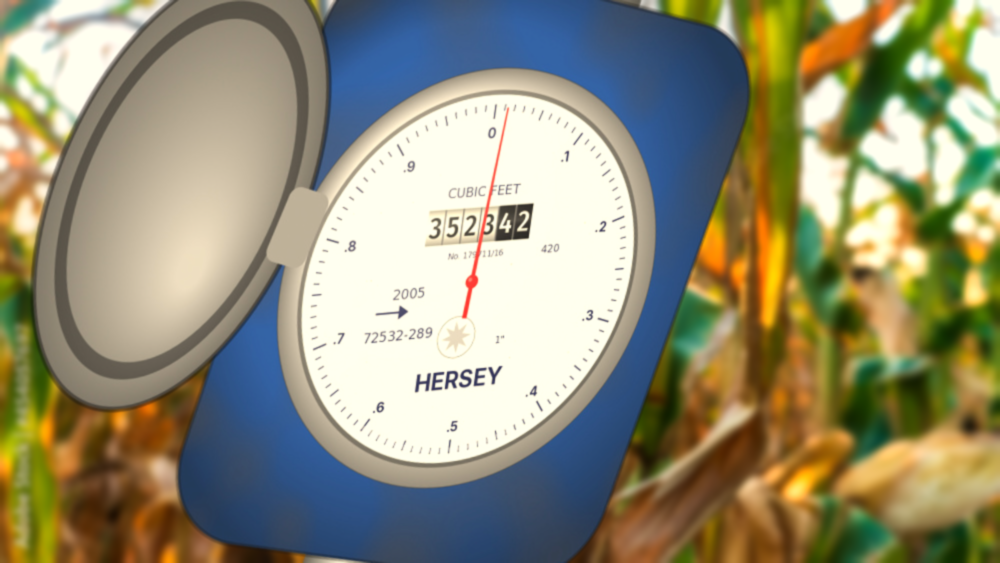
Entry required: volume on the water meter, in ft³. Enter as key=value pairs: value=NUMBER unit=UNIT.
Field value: value=352342.01 unit=ft³
